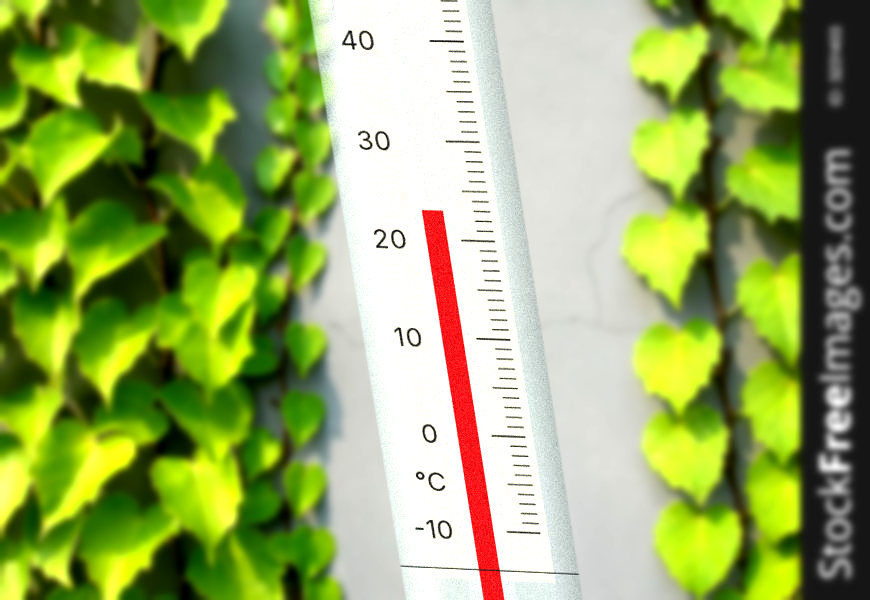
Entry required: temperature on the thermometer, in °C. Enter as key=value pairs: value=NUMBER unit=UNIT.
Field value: value=23 unit=°C
